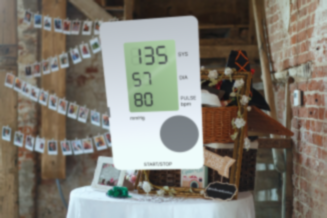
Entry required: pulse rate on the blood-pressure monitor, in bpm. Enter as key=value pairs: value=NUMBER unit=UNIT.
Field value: value=80 unit=bpm
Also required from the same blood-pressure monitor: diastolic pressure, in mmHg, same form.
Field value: value=57 unit=mmHg
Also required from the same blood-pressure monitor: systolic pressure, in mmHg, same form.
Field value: value=135 unit=mmHg
